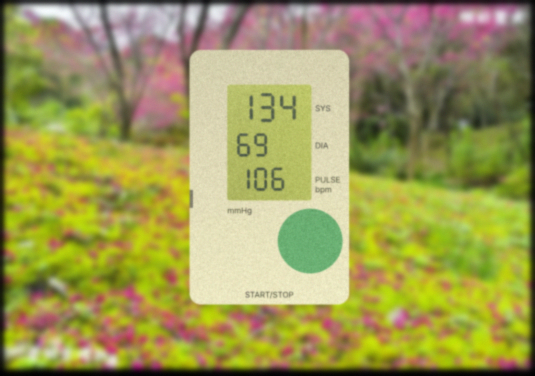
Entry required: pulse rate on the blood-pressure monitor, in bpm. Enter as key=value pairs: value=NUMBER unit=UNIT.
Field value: value=106 unit=bpm
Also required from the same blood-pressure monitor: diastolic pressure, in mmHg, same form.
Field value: value=69 unit=mmHg
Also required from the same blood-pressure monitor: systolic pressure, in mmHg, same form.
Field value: value=134 unit=mmHg
